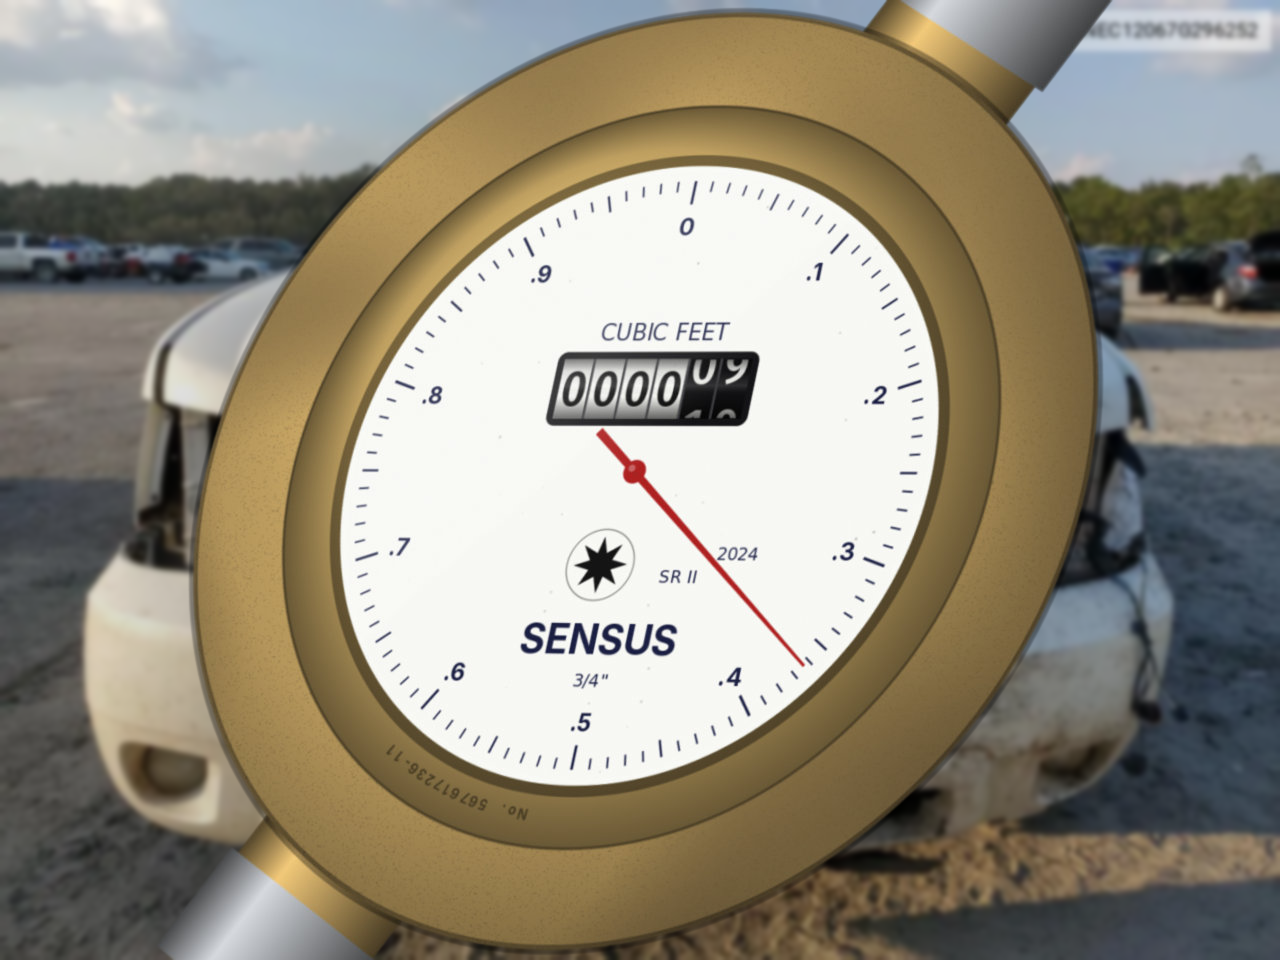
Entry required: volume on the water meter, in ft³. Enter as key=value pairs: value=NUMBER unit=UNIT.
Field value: value=9.36 unit=ft³
